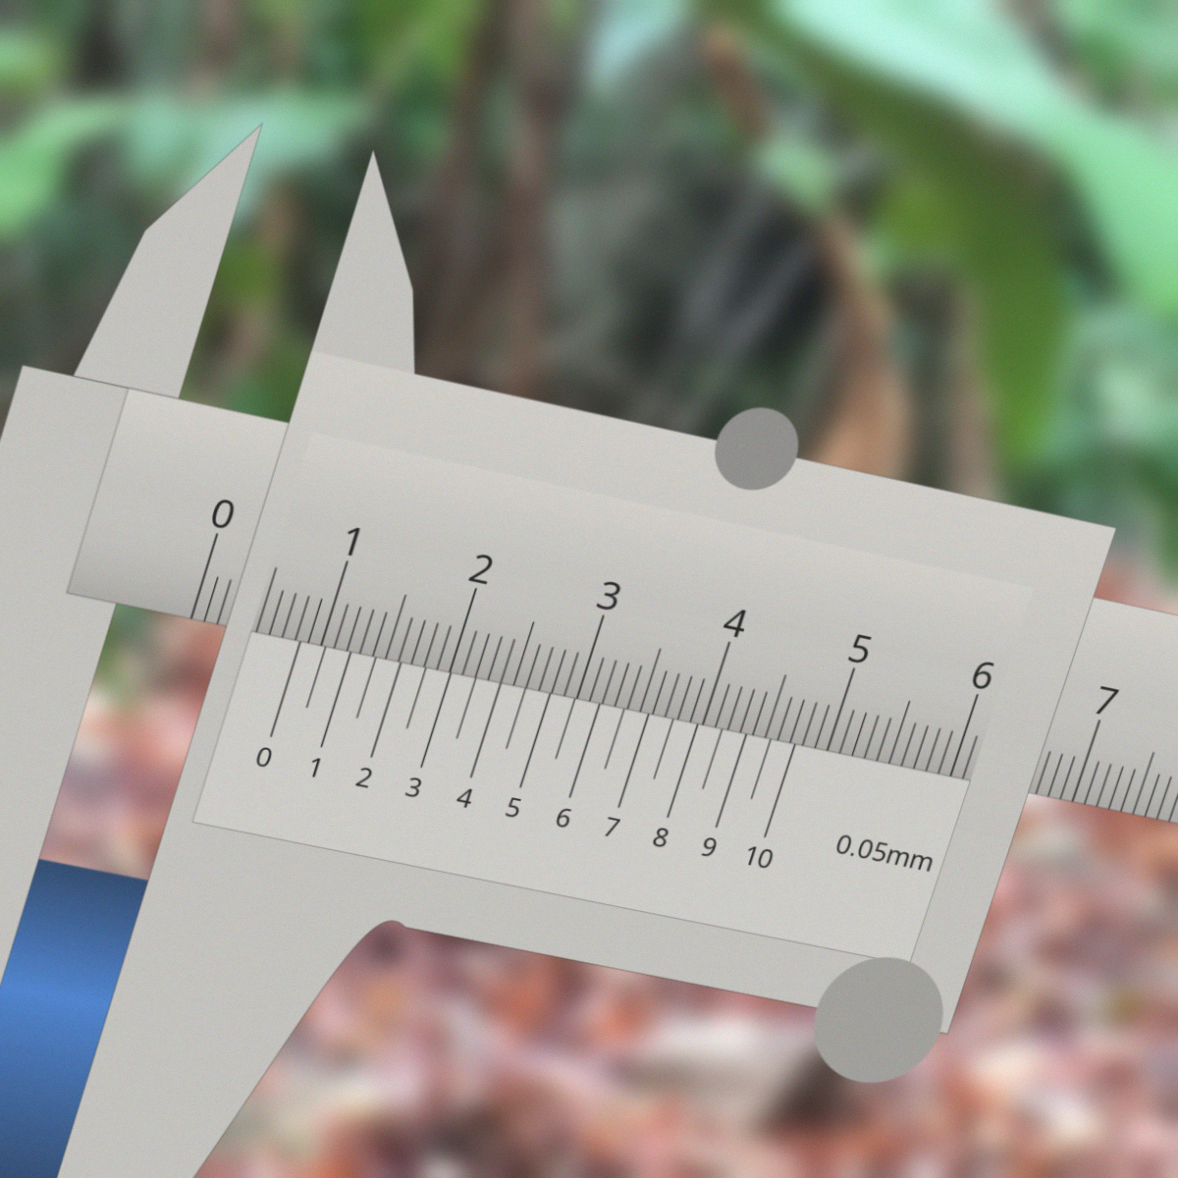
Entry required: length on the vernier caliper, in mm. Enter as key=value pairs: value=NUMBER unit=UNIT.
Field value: value=8.4 unit=mm
